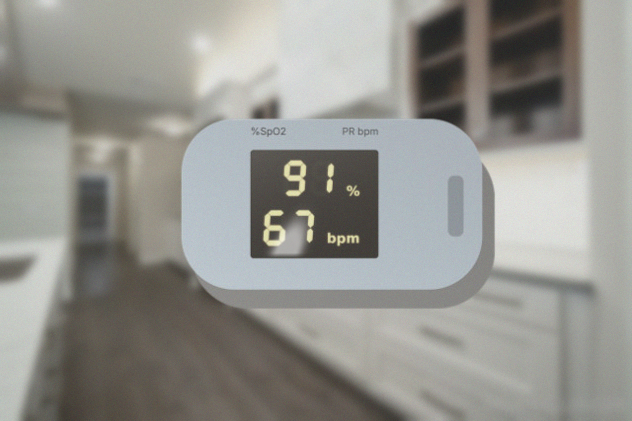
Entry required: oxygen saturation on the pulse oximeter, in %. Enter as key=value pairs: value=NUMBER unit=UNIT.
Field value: value=91 unit=%
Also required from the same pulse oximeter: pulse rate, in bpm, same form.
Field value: value=67 unit=bpm
